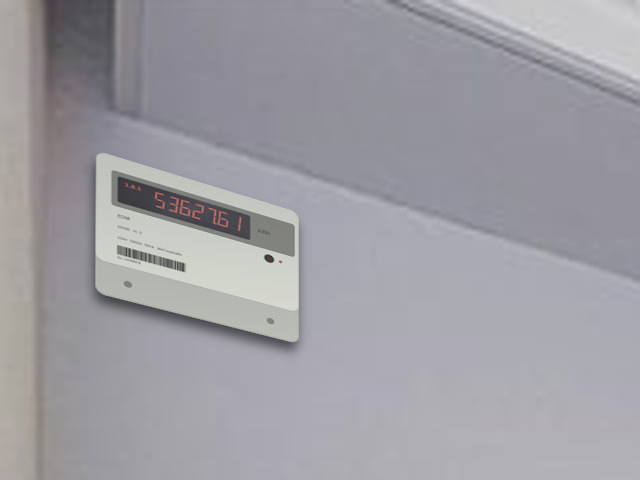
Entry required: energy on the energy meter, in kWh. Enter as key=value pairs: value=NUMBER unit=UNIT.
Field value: value=53627.61 unit=kWh
